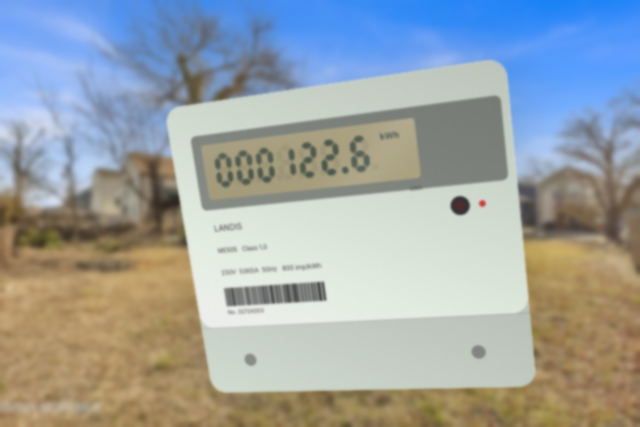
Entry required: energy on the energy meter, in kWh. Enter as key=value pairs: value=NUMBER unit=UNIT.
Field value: value=122.6 unit=kWh
